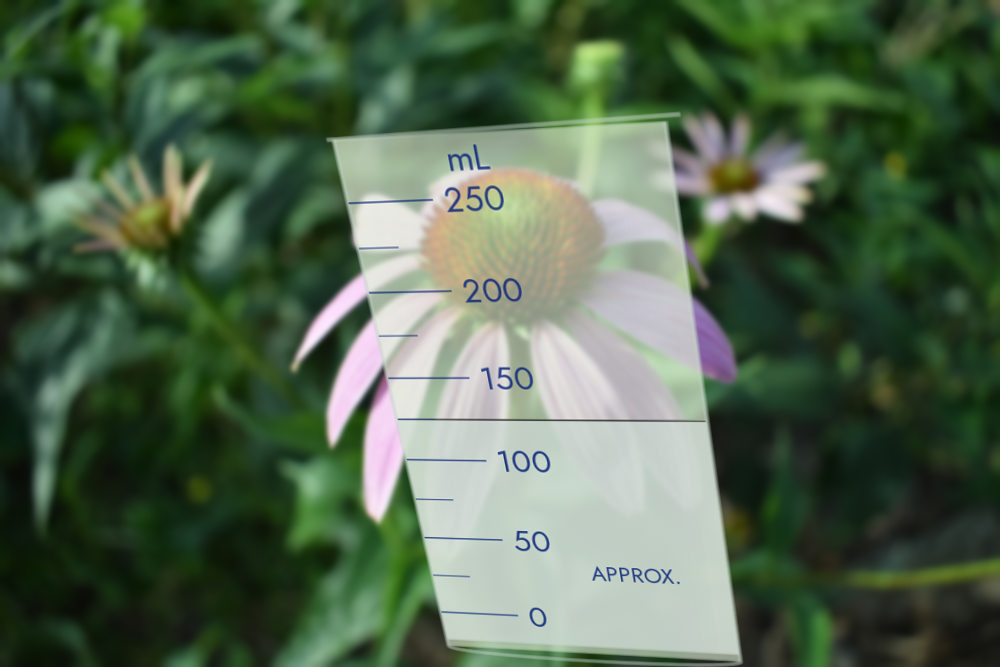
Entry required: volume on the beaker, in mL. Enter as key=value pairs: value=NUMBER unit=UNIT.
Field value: value=125 unit=mL
